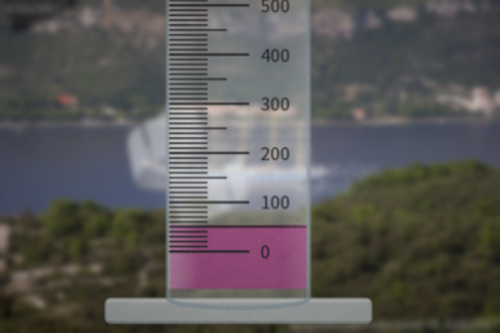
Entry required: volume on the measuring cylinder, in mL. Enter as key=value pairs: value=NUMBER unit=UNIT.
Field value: value=50 unit=mL
